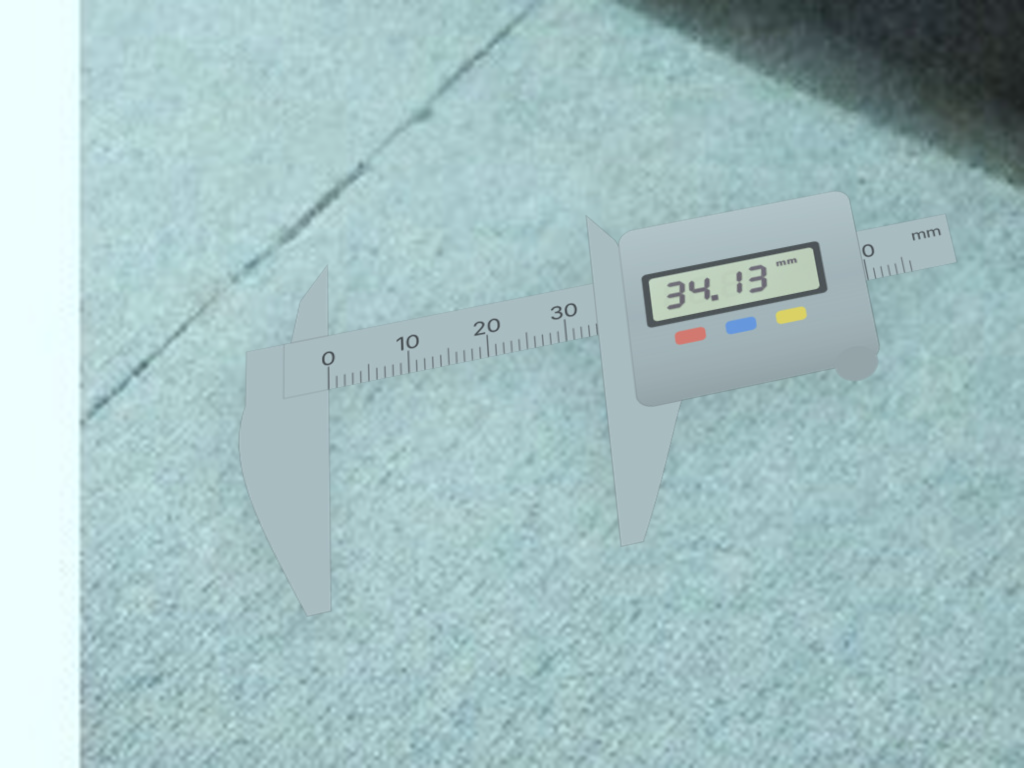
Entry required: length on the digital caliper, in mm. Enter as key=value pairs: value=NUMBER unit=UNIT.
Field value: value=34.13 unit=mm
